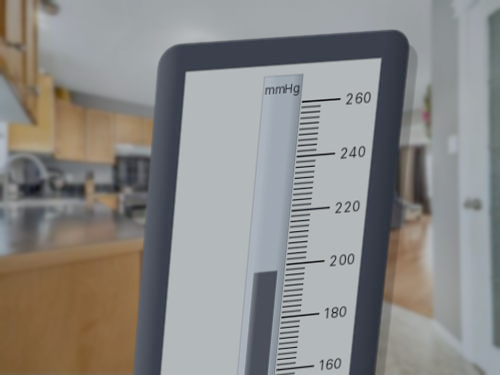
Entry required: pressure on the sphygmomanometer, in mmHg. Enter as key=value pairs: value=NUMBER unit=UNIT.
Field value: value=198 unit=mmHg
